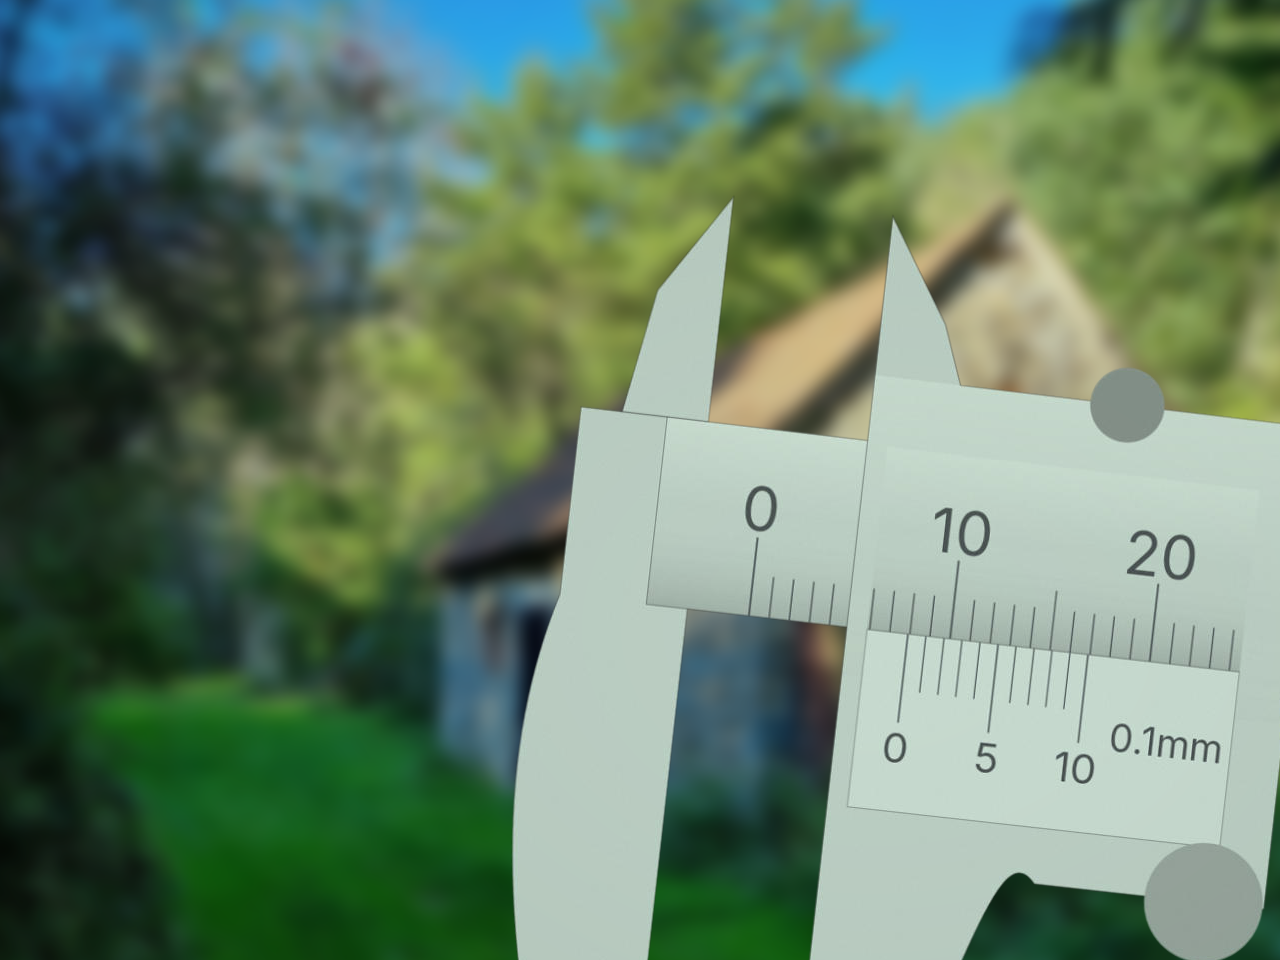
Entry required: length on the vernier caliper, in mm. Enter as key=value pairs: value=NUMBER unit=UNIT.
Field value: value=7.9 unit=mm
